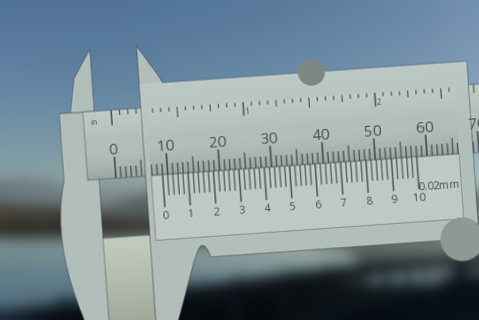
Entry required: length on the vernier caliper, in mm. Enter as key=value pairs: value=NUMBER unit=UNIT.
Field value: value=9.0 unit=mm
